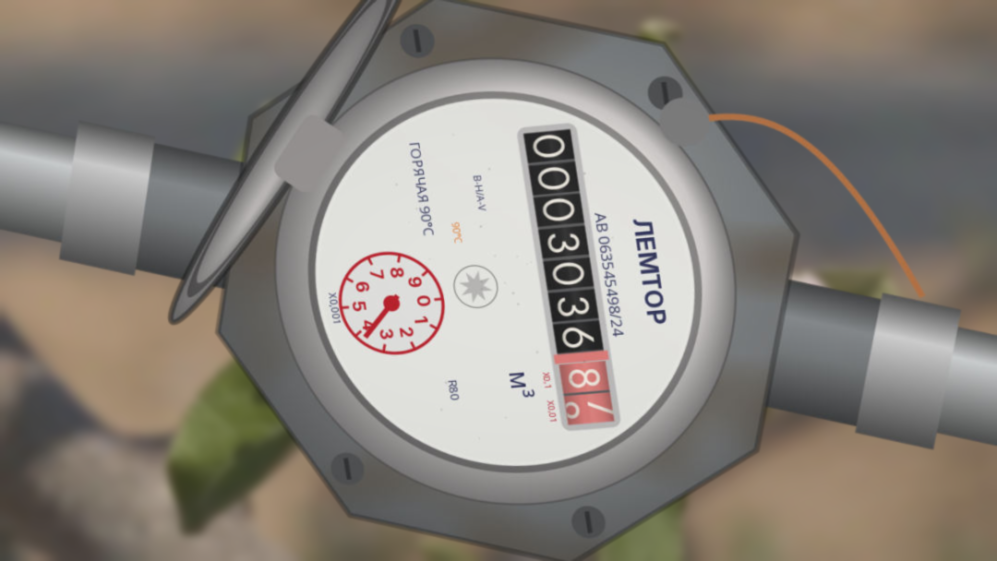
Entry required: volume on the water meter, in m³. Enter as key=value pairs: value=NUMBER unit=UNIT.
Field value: value=3036.873 unit=m³
